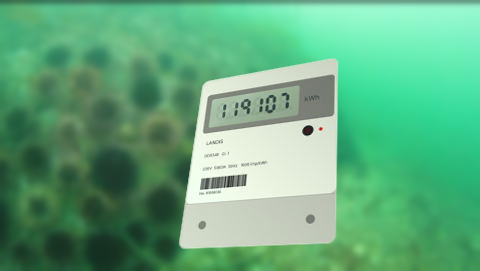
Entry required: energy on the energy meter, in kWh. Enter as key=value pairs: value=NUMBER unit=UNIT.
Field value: value=119107 unit=kWh
